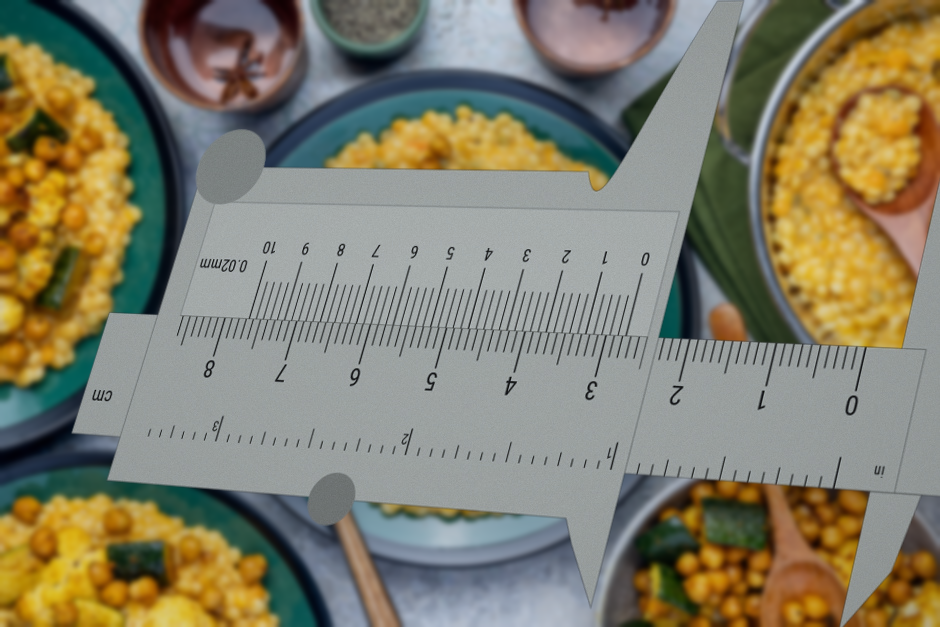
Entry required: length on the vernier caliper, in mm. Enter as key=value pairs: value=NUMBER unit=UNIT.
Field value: value=27.6 unit=mm
